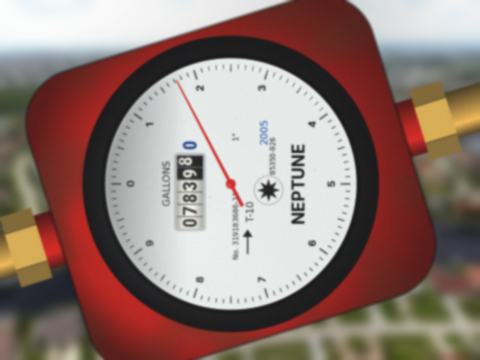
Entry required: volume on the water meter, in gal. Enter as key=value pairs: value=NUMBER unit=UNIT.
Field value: value=783981.7 unit=gal
